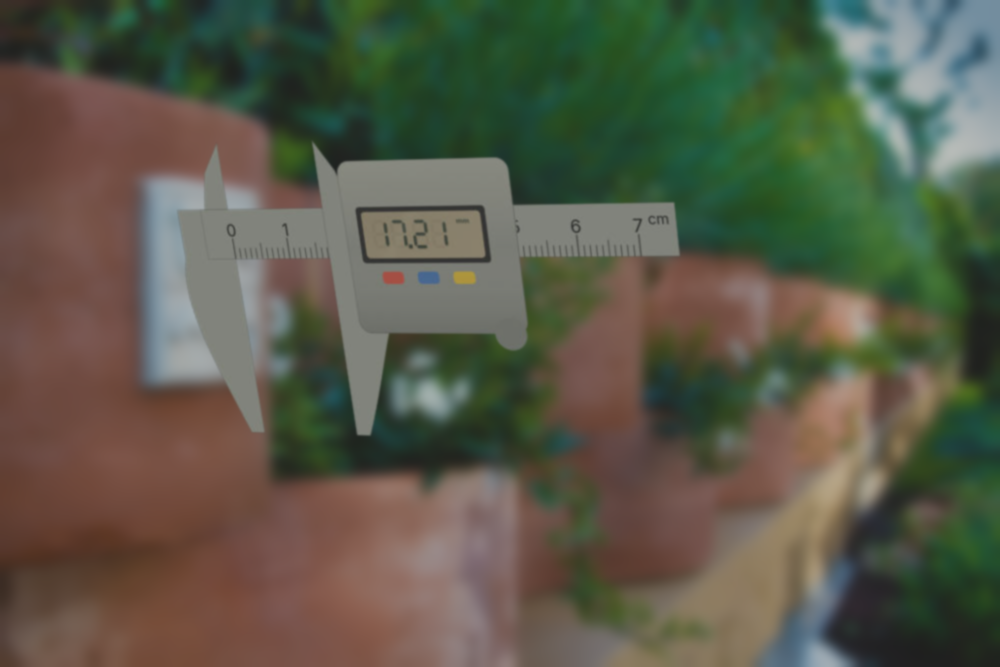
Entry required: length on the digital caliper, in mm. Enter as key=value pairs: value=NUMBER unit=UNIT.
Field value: value=17.21 unit=mm
